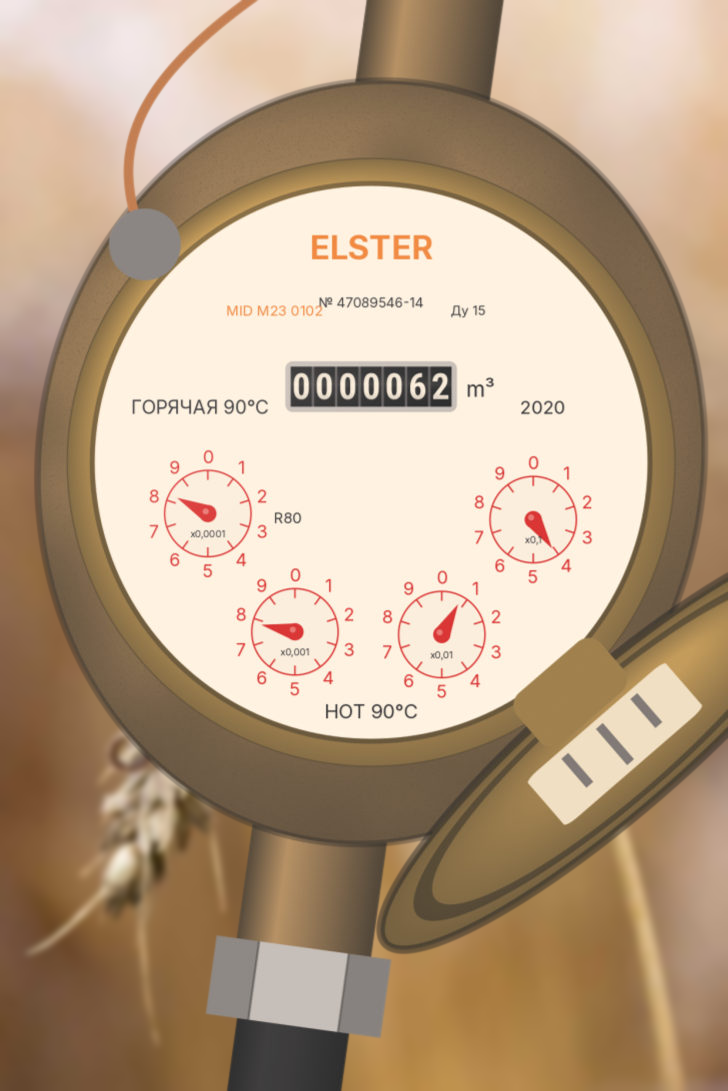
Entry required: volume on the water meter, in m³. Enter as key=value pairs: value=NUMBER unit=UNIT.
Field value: value=62.4078 unit=m³
